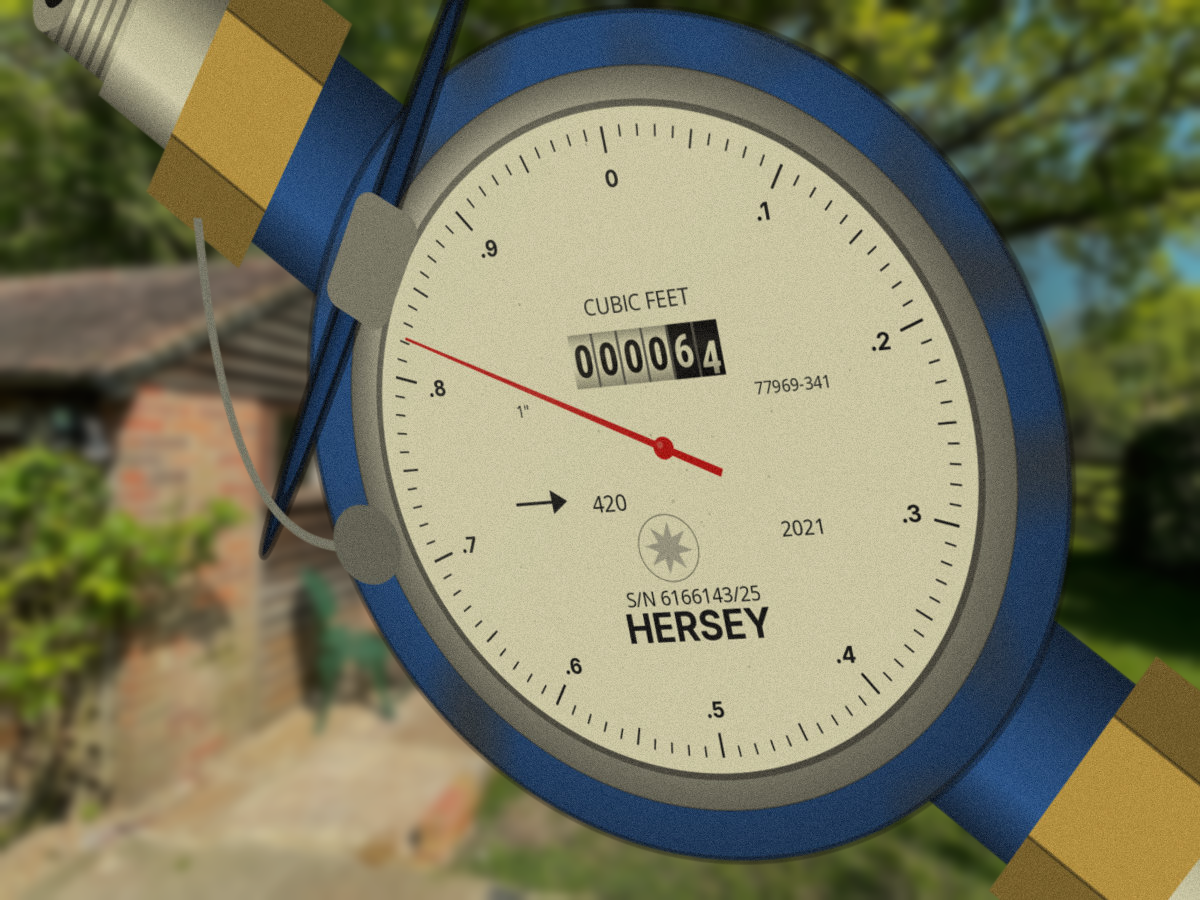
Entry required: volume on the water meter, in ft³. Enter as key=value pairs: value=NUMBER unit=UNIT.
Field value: value=63.82 unit=ft³
